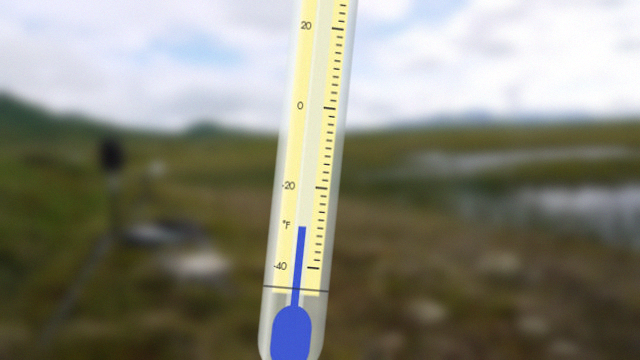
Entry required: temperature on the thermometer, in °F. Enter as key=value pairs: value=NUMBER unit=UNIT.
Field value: value=-30 unit=°F
